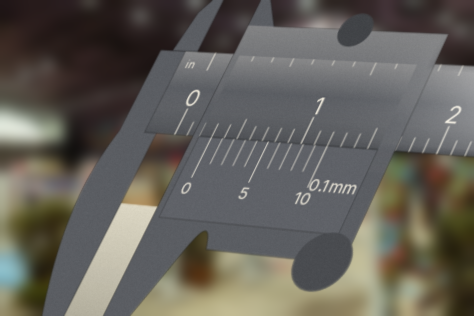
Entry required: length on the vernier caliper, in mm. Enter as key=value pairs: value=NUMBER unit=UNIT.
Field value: value=3.0 unit=mm
